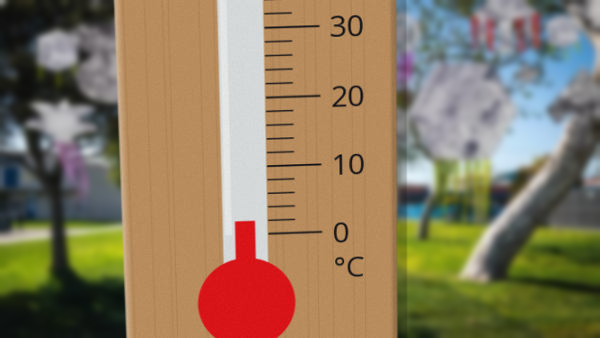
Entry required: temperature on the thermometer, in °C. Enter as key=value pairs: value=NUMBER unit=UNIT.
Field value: value=2 unit=°C
